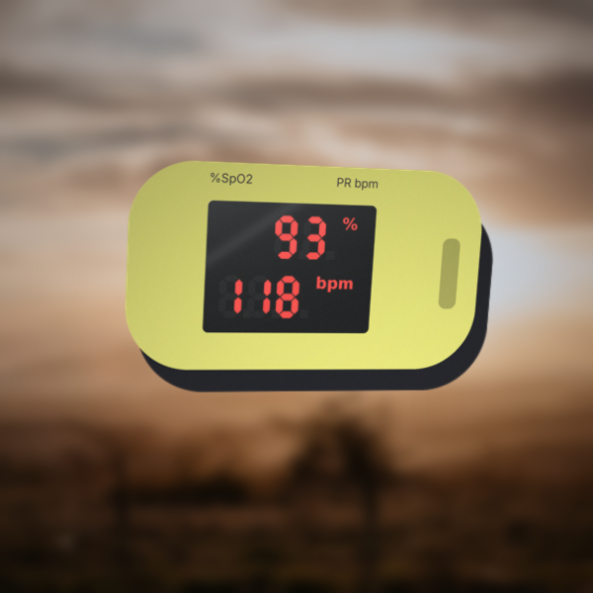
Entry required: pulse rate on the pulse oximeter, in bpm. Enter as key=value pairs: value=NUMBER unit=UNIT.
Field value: value=118 unit=bpm
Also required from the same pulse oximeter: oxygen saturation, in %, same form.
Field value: value=93 unit=%
